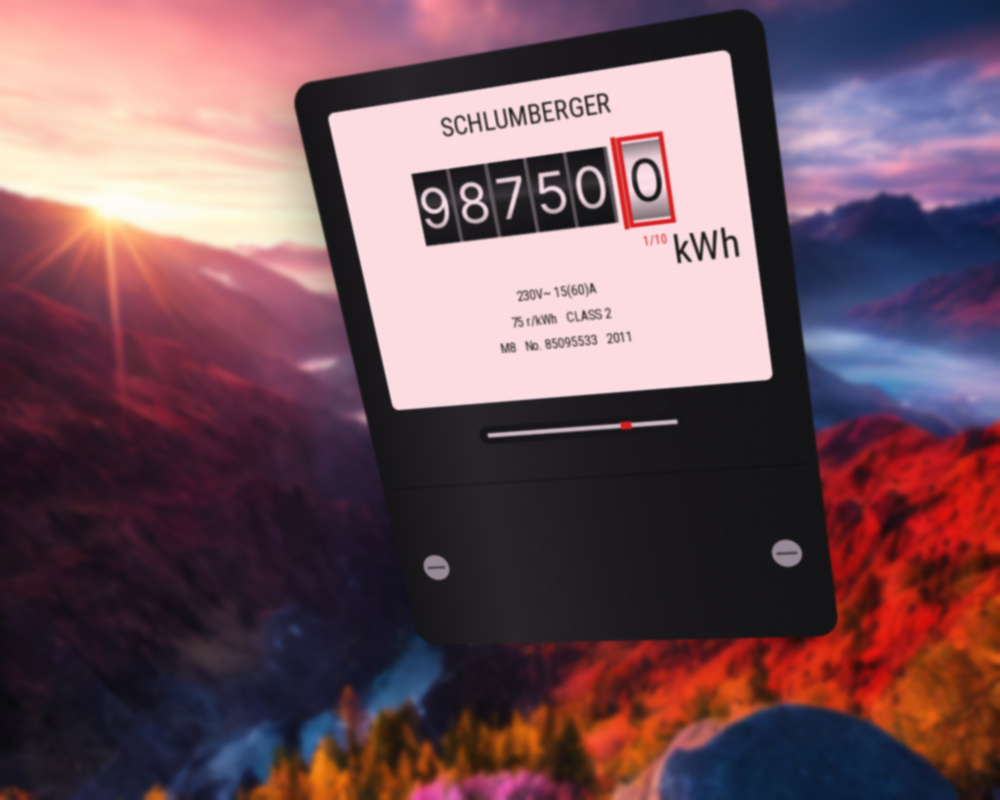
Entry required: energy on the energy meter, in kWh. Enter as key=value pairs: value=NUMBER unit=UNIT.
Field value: value=98750.0 unit=kWh
